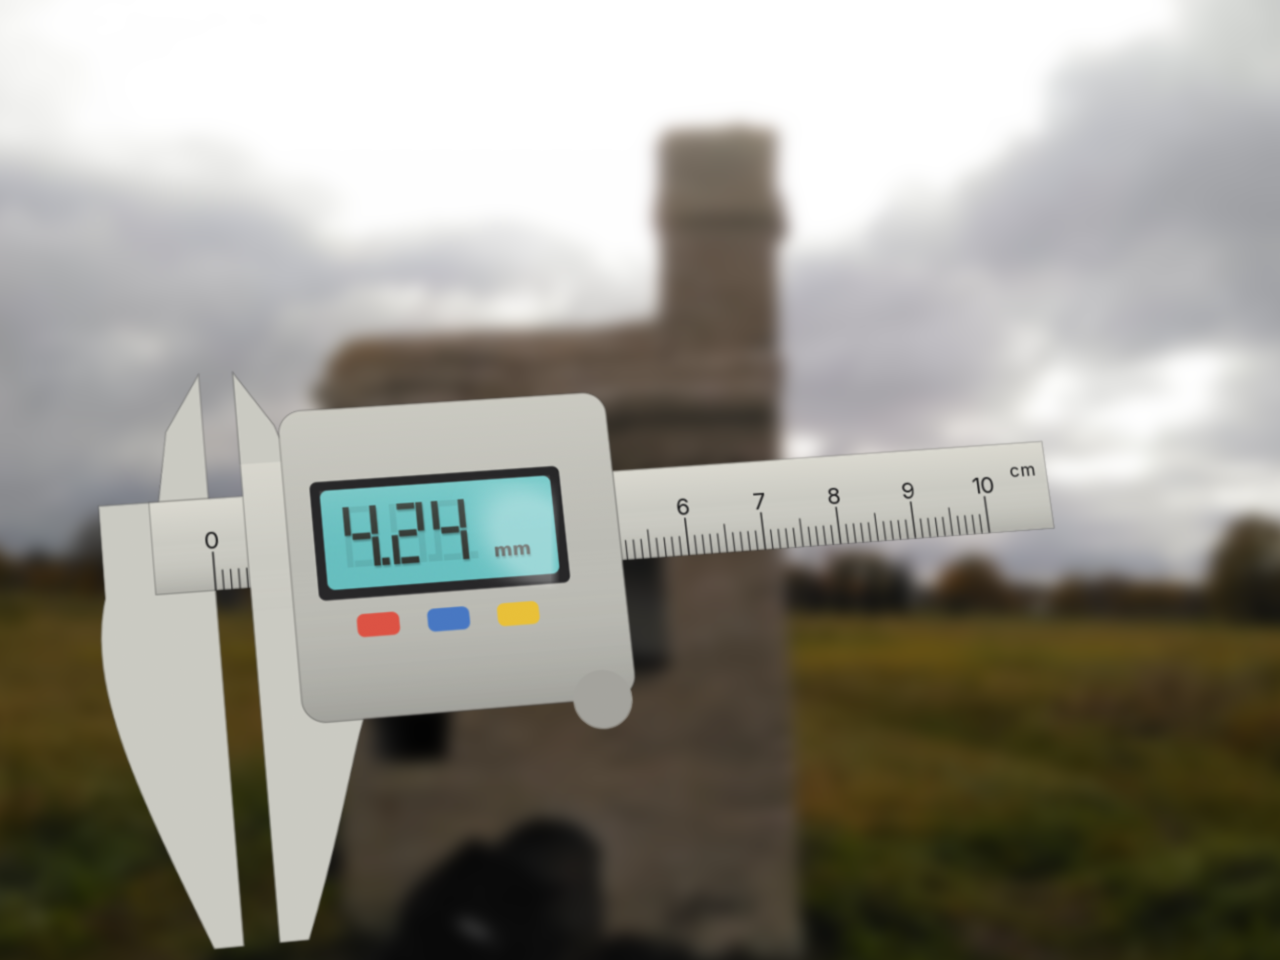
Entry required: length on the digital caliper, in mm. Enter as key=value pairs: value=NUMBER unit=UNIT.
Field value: value=4.24 unit=mm
